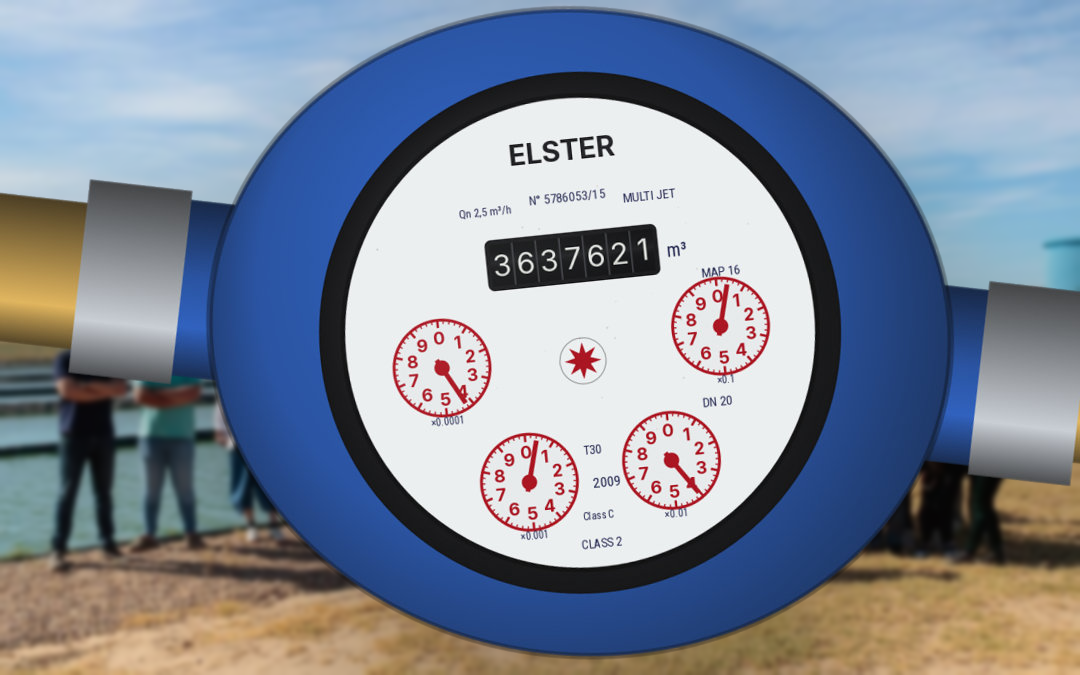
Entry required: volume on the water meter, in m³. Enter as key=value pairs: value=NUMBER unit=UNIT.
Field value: value=3637621.0404 unit=m³
